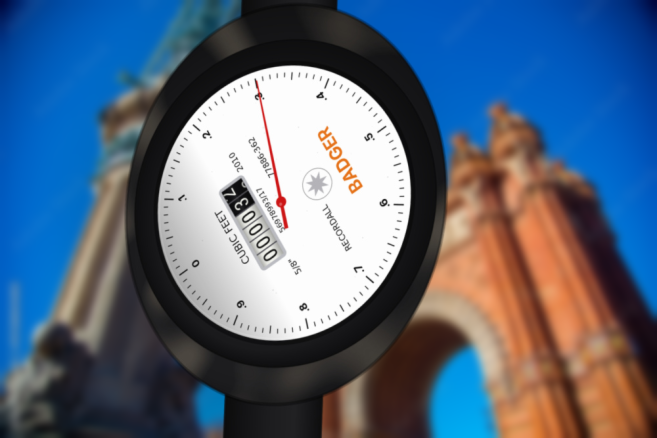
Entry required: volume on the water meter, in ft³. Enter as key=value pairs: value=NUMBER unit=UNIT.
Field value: value=32.30 unit=ft³
